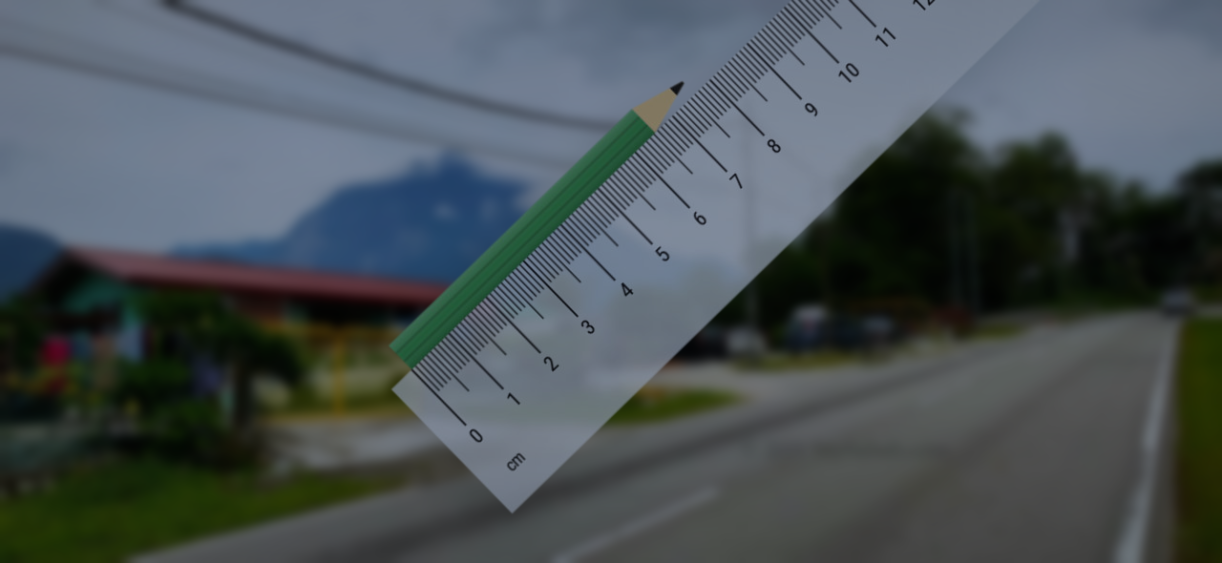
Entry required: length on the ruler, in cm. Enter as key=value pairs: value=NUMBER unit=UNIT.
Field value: value=7.6 unit=cm
